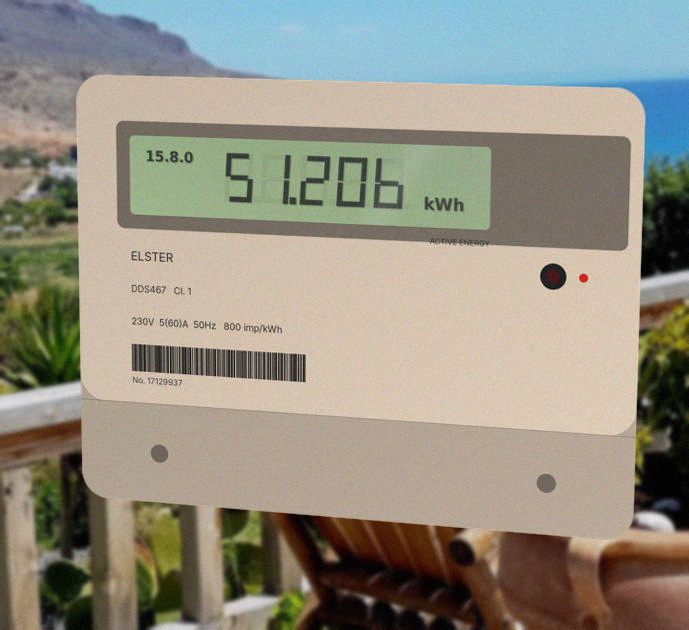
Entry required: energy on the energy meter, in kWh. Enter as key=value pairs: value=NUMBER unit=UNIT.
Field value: value=51.206 unit=kWh
